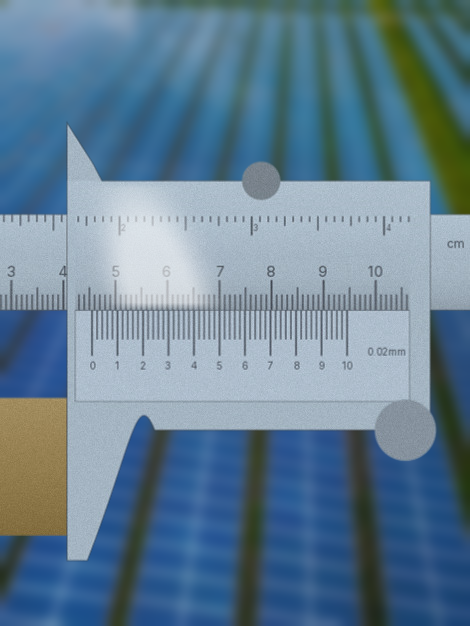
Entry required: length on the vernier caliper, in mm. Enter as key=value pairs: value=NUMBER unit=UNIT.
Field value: value=45.5 unit=mm
